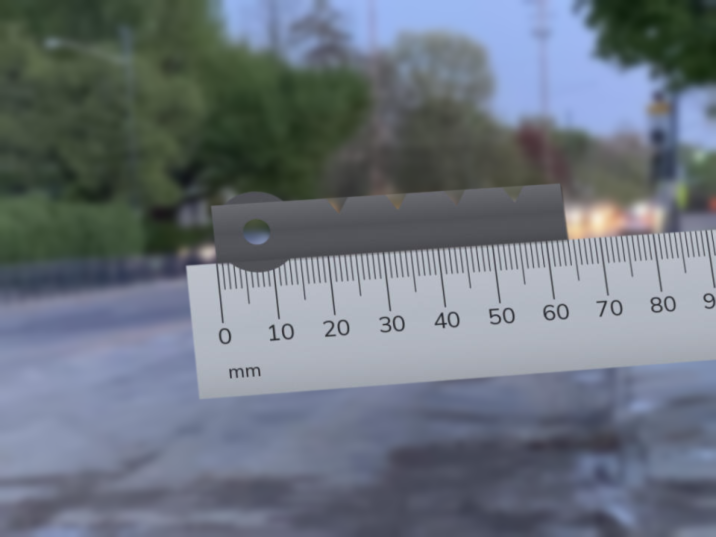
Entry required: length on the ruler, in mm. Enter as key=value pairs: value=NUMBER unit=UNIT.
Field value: value=64 unit=mm
